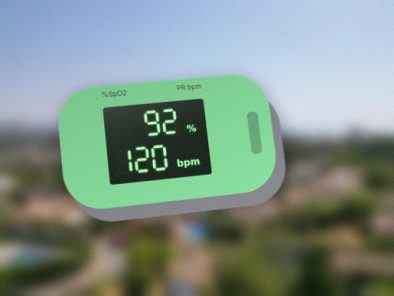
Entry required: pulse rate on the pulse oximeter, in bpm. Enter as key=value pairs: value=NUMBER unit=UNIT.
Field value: value=120 unit=bpm
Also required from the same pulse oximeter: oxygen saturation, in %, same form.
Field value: value=92 unit=%
